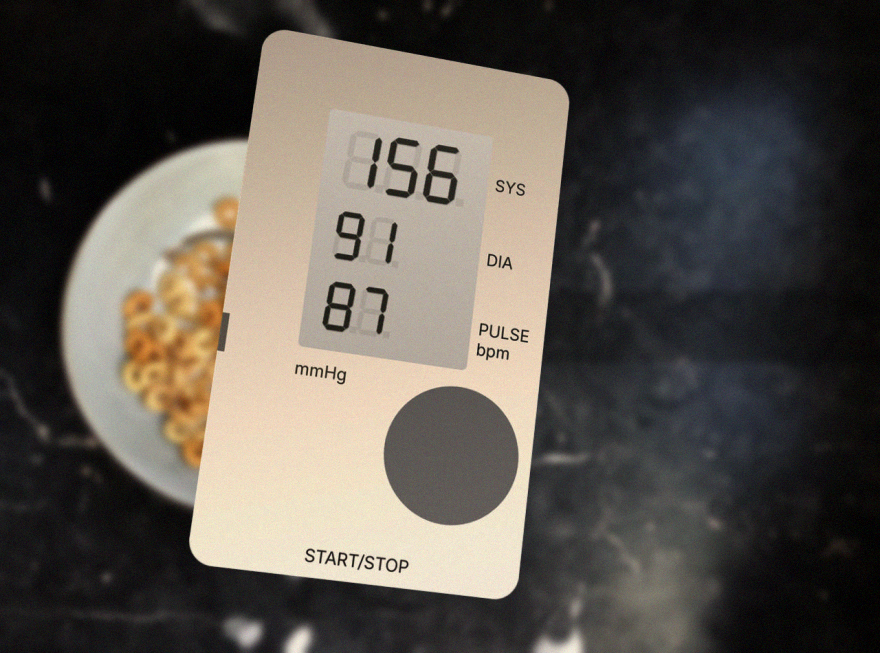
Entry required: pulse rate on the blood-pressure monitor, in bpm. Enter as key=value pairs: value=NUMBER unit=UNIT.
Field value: value=87 unit=bpm
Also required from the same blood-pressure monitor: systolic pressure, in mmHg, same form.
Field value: value=156 unit=mmHg
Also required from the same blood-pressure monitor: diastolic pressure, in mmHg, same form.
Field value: value=91 unit=mmHg
